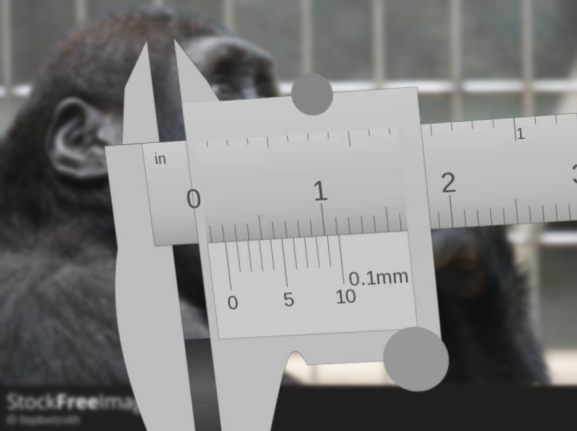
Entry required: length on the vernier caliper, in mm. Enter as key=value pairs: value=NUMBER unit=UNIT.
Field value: value=2.1 unit=mm
